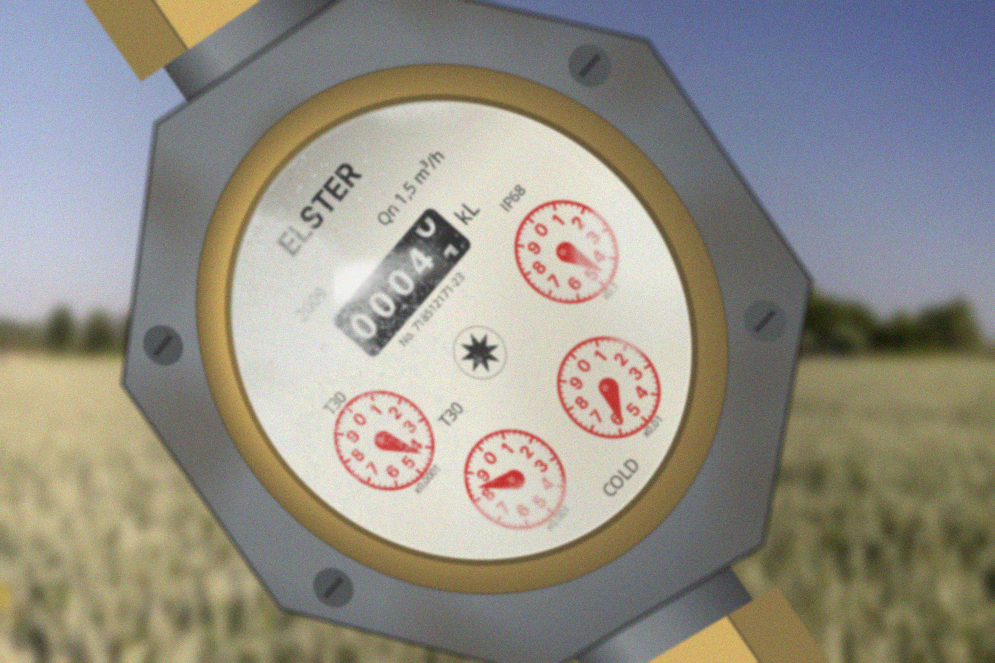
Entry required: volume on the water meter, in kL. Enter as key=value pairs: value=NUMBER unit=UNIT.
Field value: value=40.4584 unit=kL
